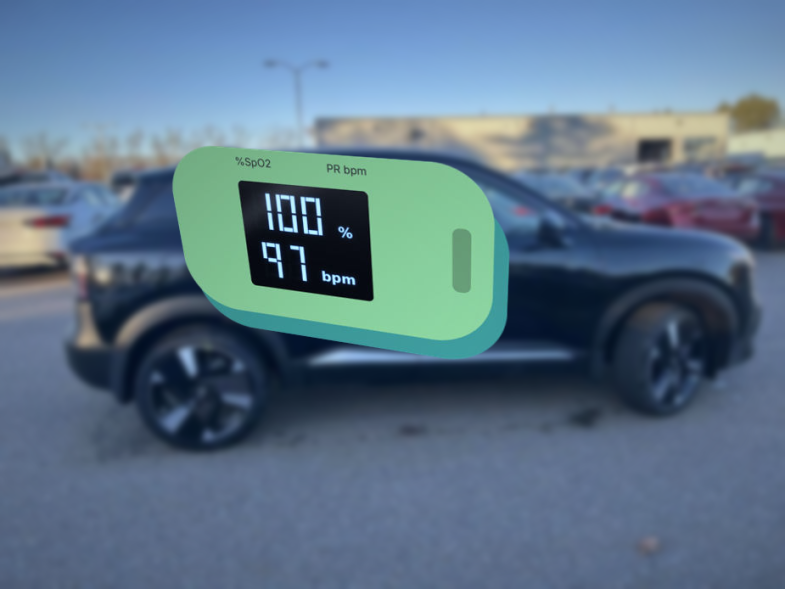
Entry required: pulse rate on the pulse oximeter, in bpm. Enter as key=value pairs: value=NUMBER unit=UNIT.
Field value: value=97 unit=bpm
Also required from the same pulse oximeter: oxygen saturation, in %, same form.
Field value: value=100 unit=%
